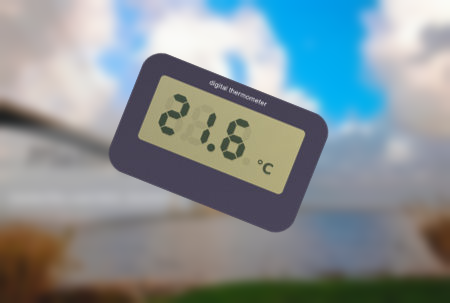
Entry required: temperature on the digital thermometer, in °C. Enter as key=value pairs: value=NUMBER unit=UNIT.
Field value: value=21.6 unit=°C
